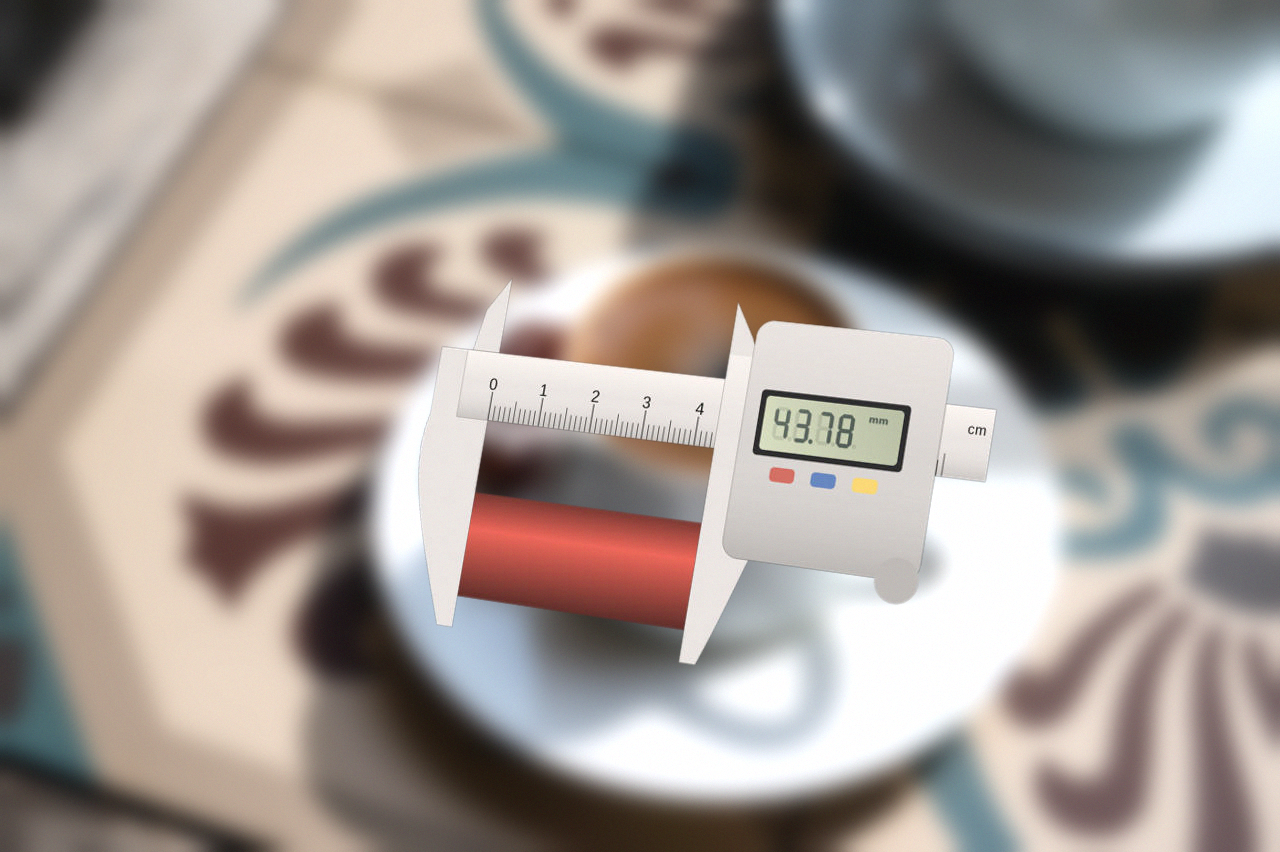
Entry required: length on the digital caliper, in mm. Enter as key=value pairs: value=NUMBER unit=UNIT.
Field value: value=43.78 unit=mm
